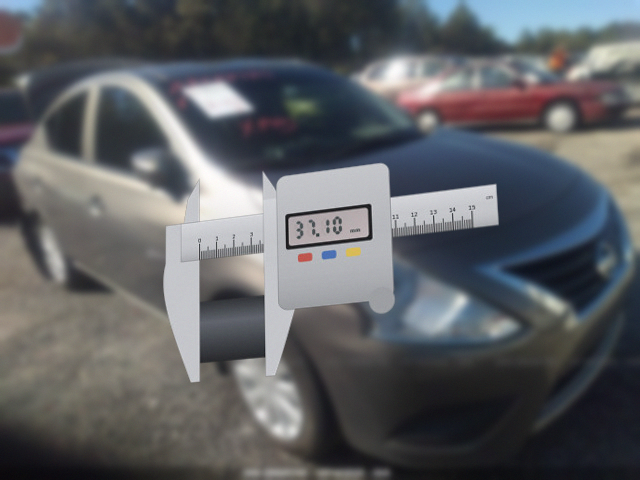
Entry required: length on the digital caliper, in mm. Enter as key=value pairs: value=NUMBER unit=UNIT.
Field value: value=37.10 unit=mm
